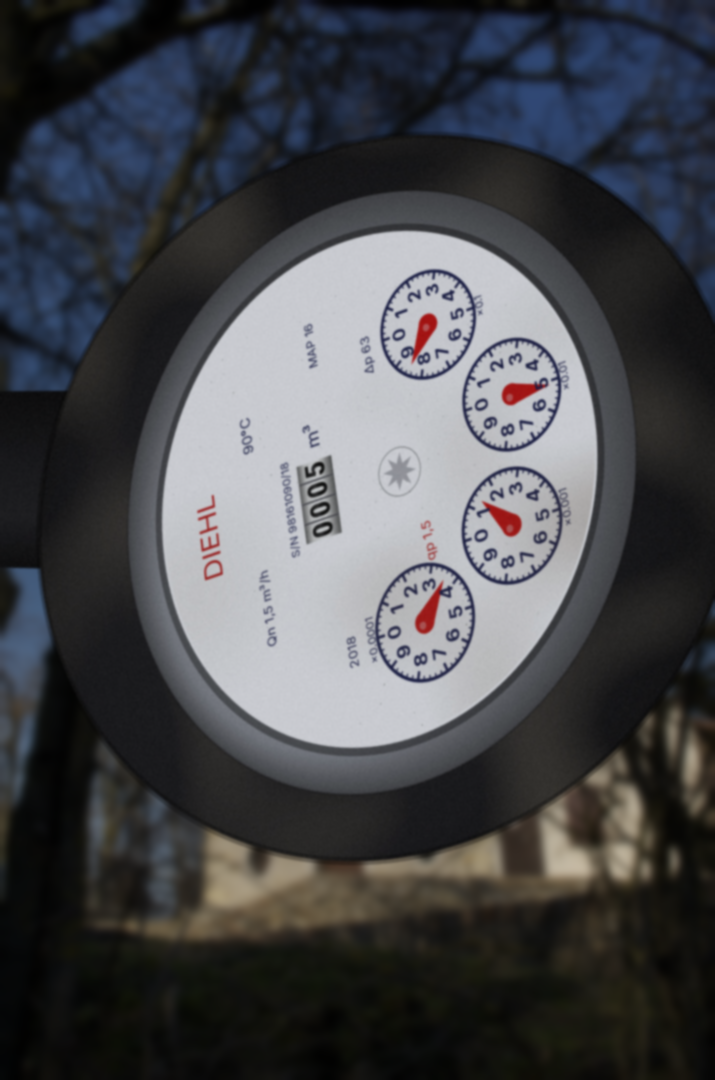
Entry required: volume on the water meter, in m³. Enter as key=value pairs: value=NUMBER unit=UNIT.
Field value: value=5.8513 unit=m³
